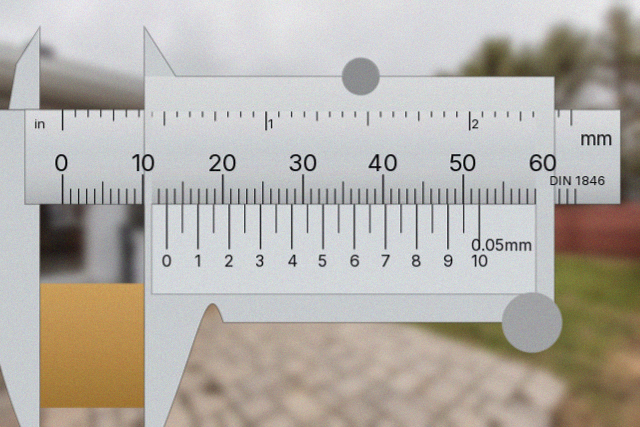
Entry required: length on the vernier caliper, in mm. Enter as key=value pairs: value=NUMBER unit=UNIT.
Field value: value=13.0 unit=mm
